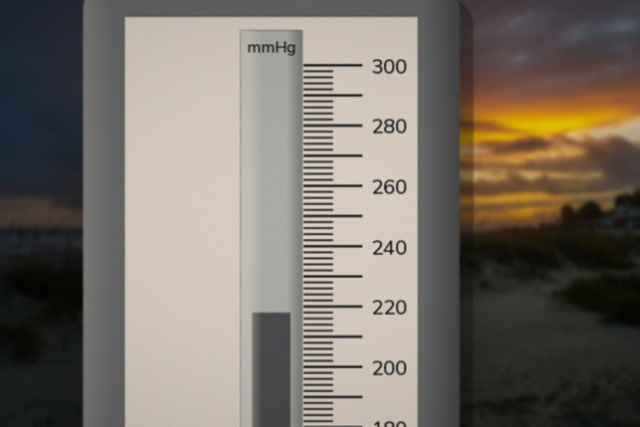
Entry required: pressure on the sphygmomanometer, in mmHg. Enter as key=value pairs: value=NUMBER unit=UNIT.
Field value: value=218 unit=mmHg
